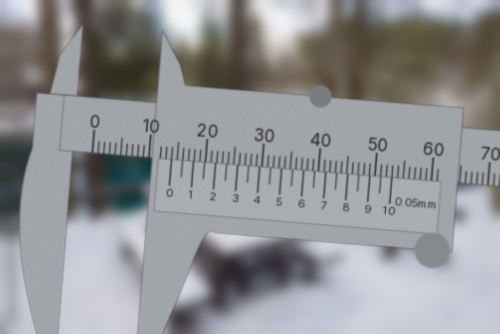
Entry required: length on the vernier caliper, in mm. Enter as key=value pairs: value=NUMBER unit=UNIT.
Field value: value=14.0 unit=mm
